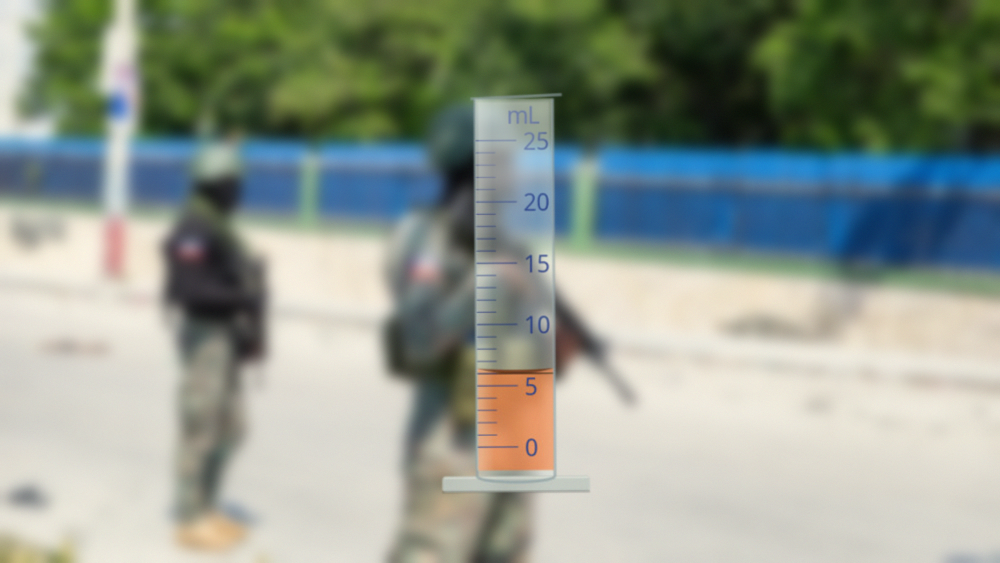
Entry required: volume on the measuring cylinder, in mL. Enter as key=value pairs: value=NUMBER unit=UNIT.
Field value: value=6 unit=mL
